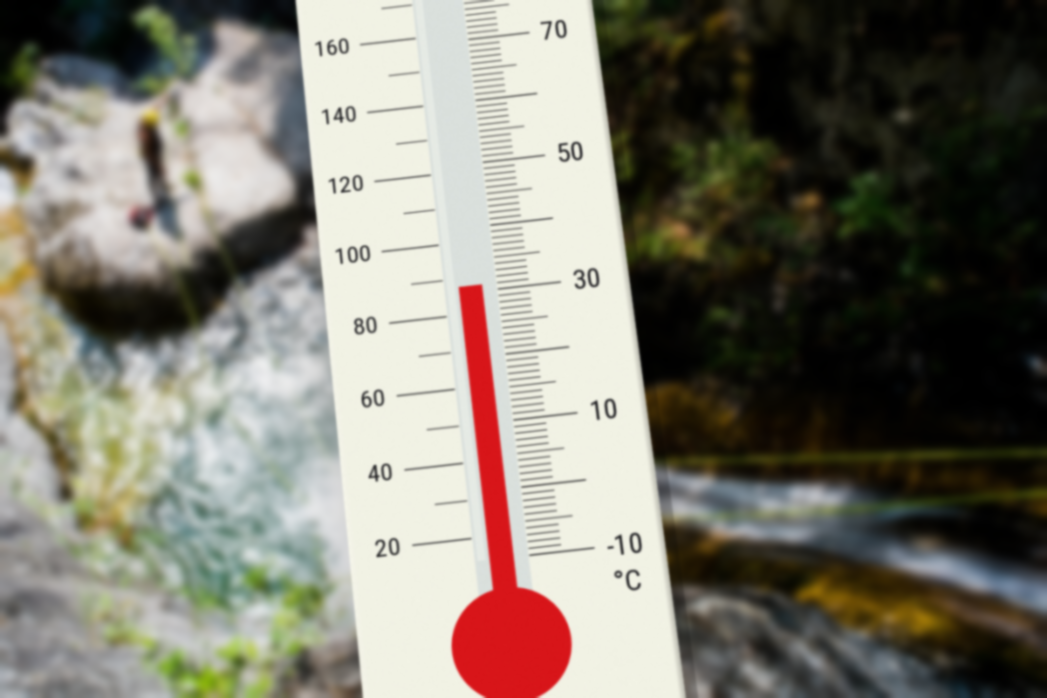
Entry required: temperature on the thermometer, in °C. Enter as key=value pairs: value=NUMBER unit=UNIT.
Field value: value=31 unit=°C
